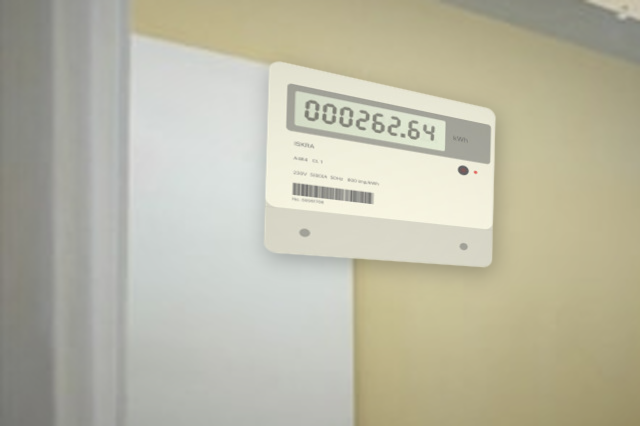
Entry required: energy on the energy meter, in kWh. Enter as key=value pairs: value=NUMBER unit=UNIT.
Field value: value=262.64 unit=kWh
